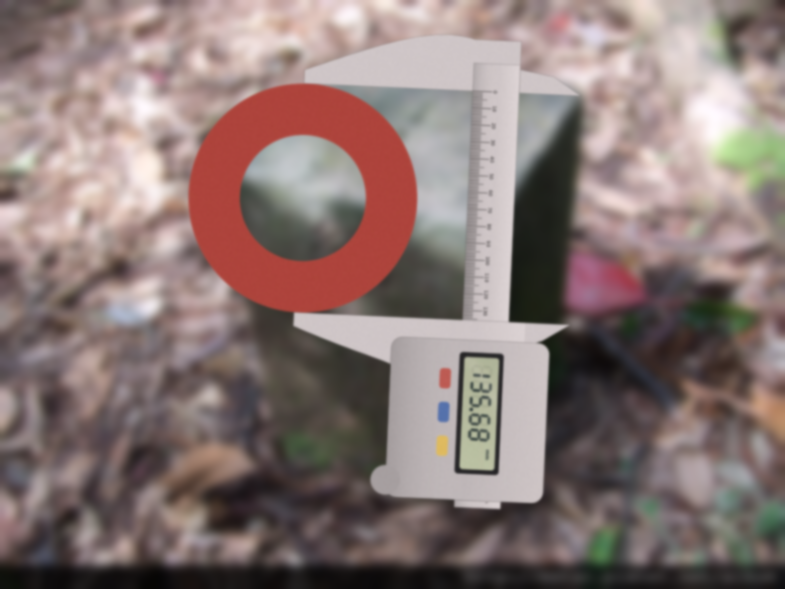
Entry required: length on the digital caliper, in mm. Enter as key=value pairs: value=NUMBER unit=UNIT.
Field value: value=135.68 unit=mm
